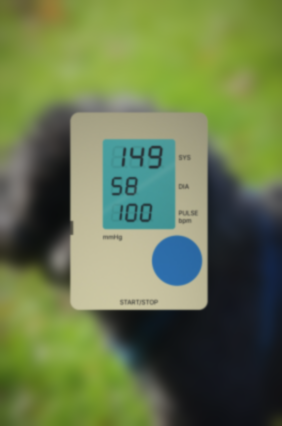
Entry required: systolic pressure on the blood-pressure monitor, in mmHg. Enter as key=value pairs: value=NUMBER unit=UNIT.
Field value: value=149 unit=mmHg
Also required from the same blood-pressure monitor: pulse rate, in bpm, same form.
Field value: value=100 unit=bpm
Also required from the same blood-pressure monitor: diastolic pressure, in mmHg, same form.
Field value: value=58 unit=mmHg
